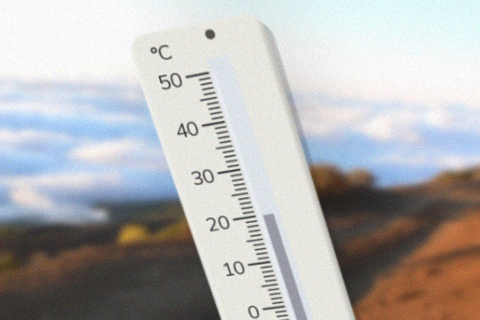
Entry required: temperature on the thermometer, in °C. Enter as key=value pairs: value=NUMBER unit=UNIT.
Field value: value=20 unit=°C
